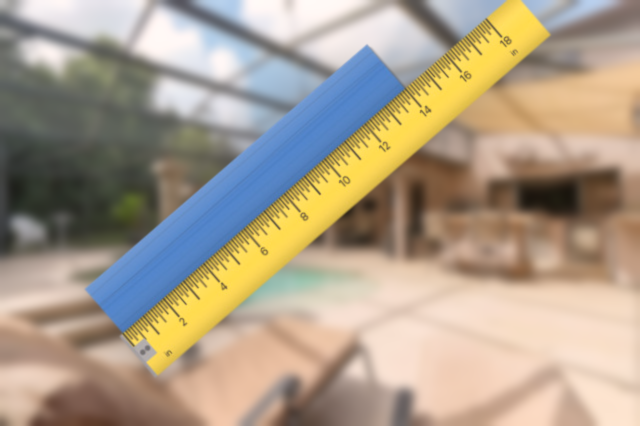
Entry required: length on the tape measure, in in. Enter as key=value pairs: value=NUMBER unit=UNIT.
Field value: value=14 unit=in
